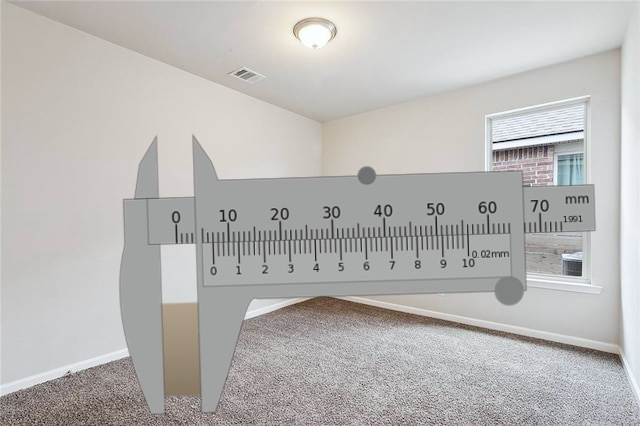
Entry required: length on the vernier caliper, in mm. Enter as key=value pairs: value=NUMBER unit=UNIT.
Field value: value=7.0 unit=mm
